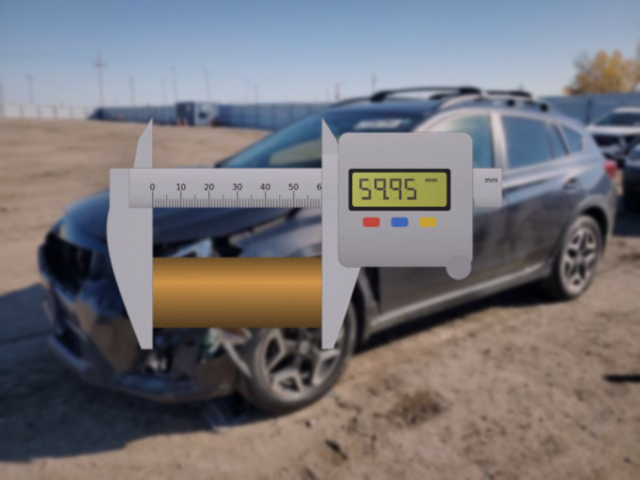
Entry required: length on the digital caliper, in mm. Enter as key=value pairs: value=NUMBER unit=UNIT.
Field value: value=59.95 unit=mm
